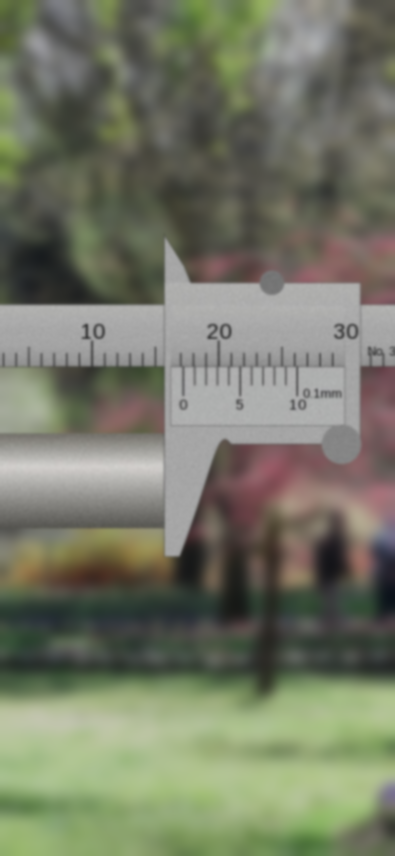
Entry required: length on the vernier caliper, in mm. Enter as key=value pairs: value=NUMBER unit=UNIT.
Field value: value=17.2 unit=mm
